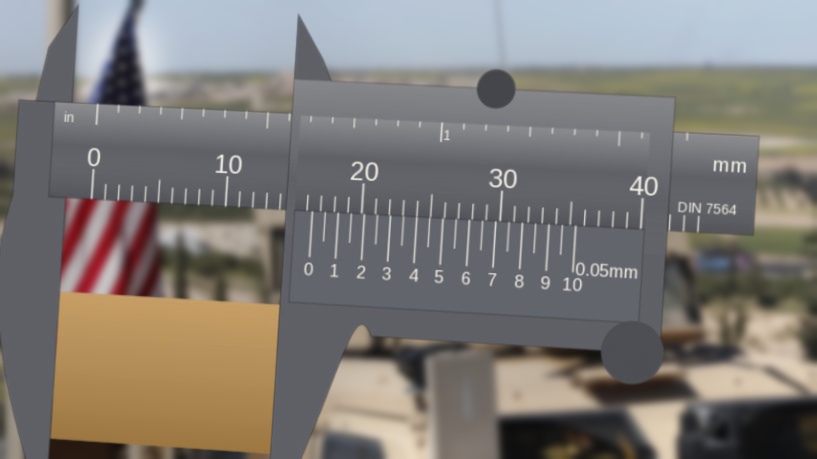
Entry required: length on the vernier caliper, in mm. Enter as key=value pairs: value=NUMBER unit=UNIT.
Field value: value=16.4 unit=mm
